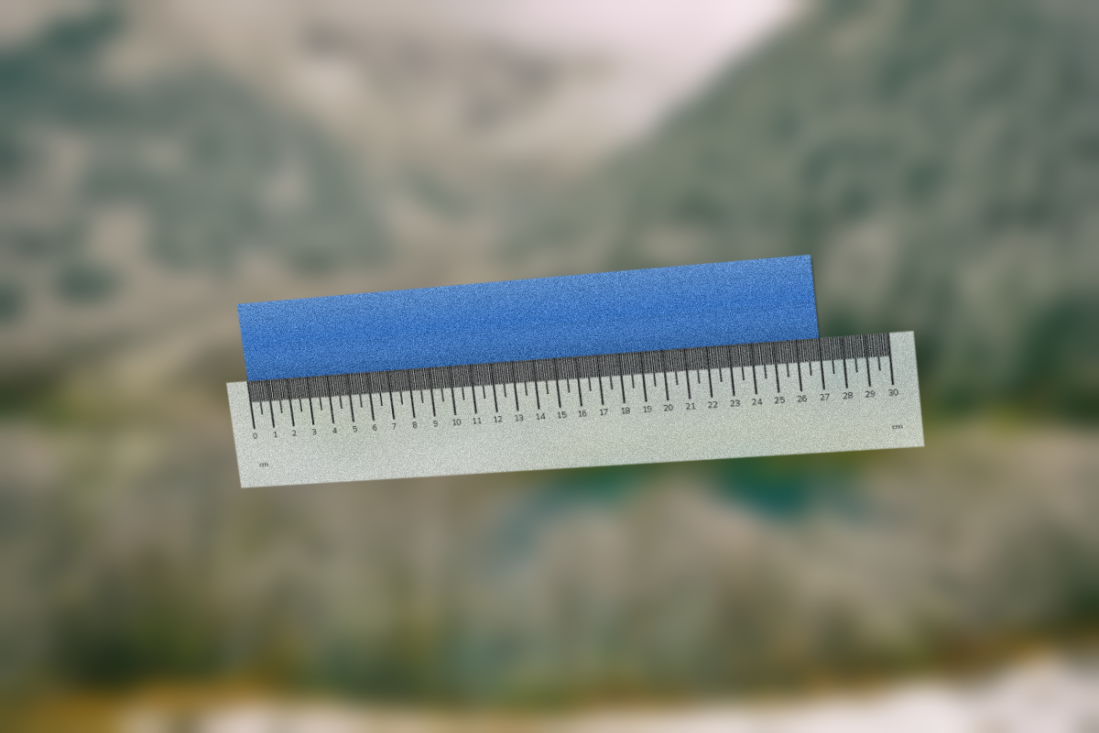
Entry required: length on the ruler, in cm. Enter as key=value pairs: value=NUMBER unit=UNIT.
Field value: value=27 unit=cm
